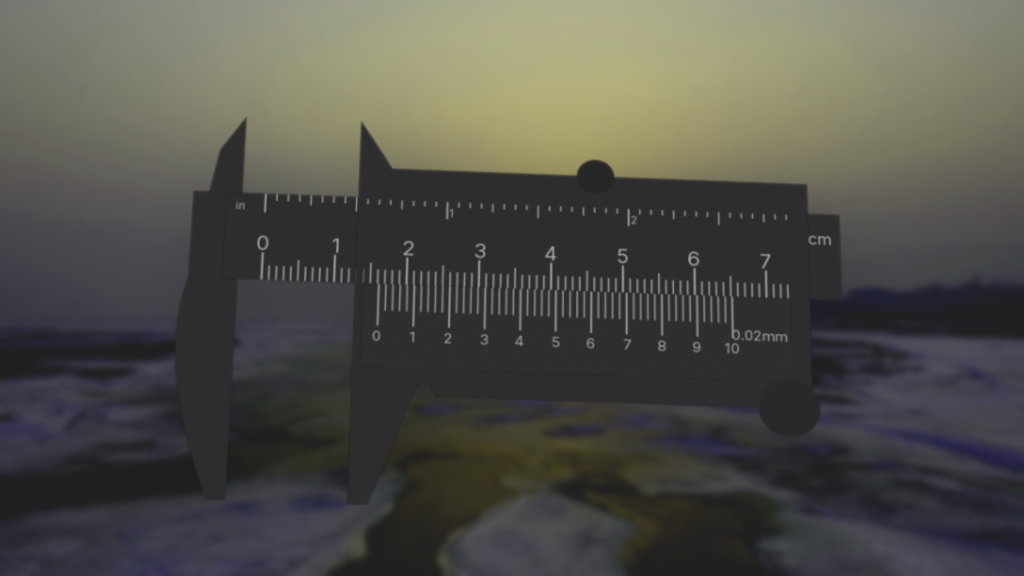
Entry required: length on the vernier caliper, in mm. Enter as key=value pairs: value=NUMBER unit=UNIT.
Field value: value=16.2 unit=mm
